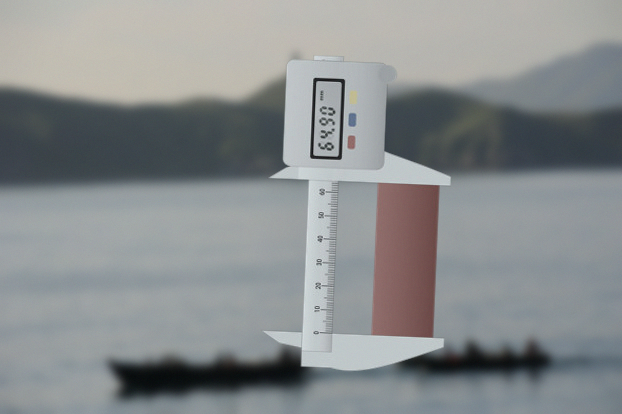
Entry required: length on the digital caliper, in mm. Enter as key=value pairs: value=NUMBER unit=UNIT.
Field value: value=64.90 unit=mm
